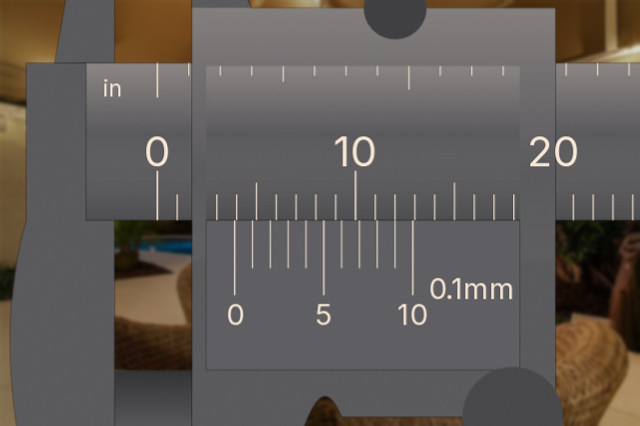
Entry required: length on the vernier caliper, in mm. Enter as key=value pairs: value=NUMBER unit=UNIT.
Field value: value=3.9 unit=mm
